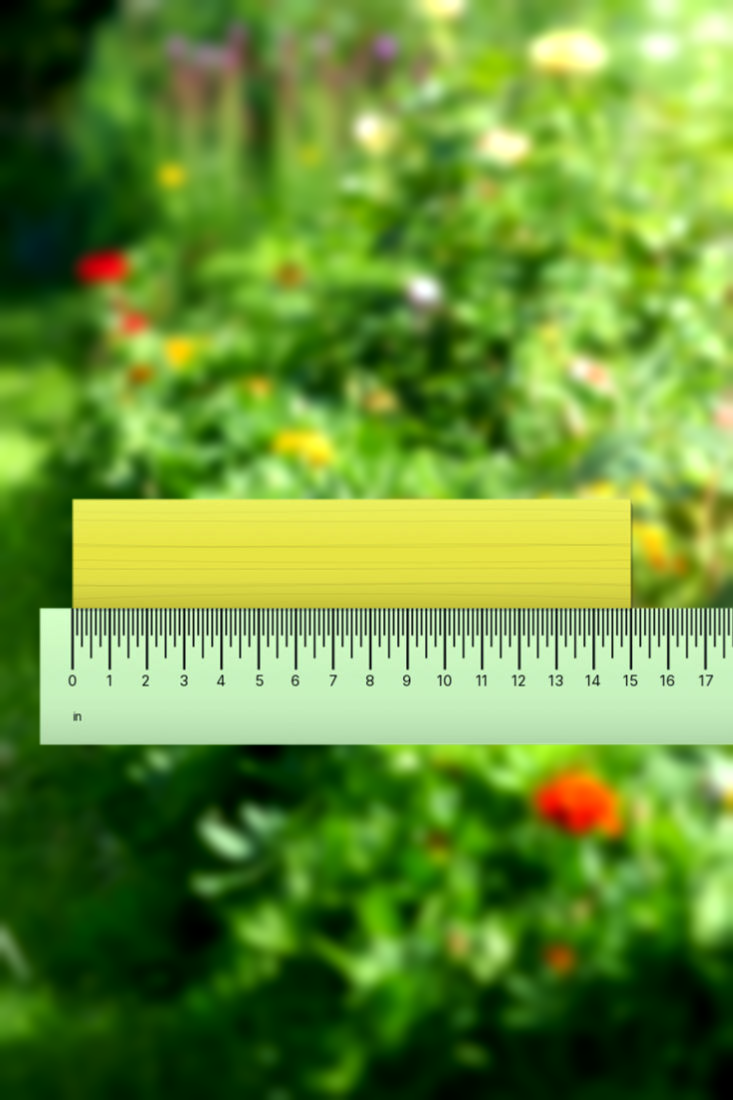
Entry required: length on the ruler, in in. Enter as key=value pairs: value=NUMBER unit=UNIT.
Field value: value=15 unit=in
